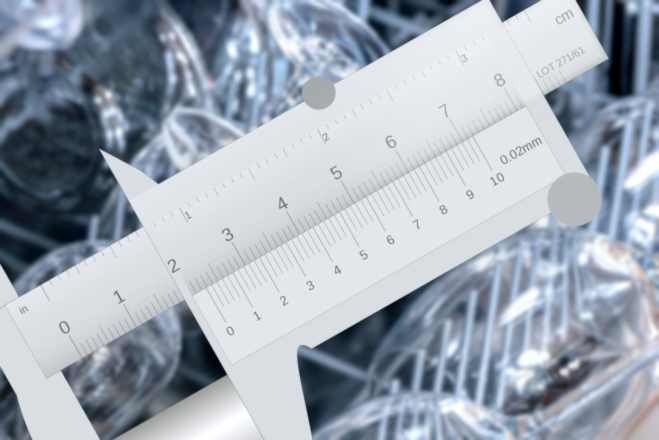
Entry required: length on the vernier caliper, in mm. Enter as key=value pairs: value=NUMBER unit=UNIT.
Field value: value=22.8 unit=mm
